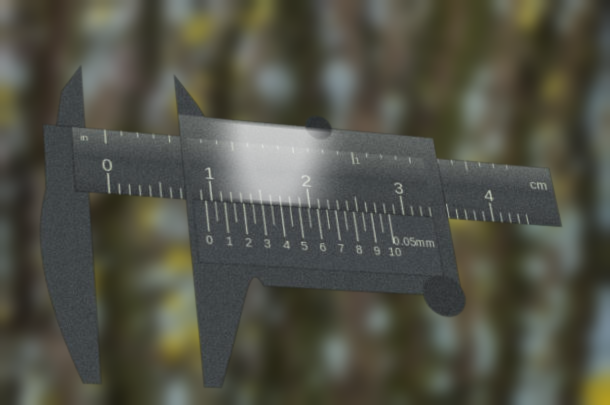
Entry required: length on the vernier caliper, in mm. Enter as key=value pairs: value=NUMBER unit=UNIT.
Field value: value=9.4 unit=mm
